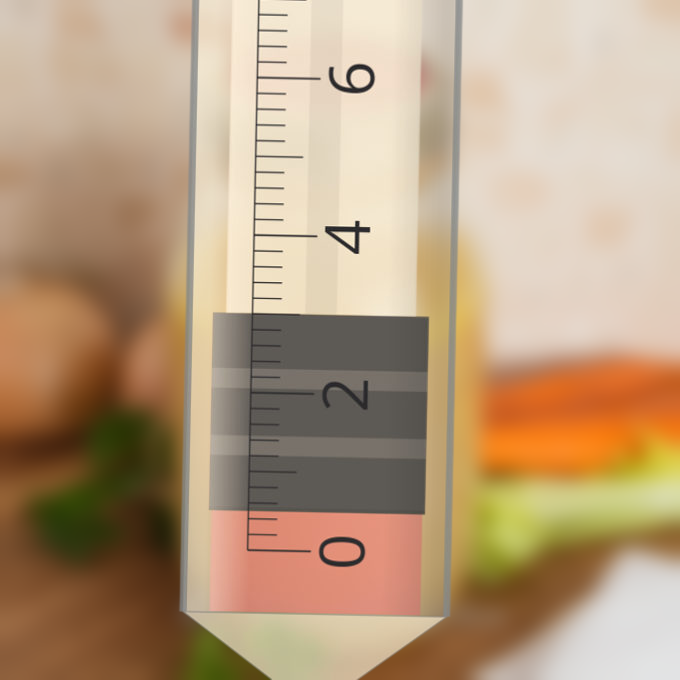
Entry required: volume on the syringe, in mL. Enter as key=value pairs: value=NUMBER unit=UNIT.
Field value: value=0.5 unit=mL
